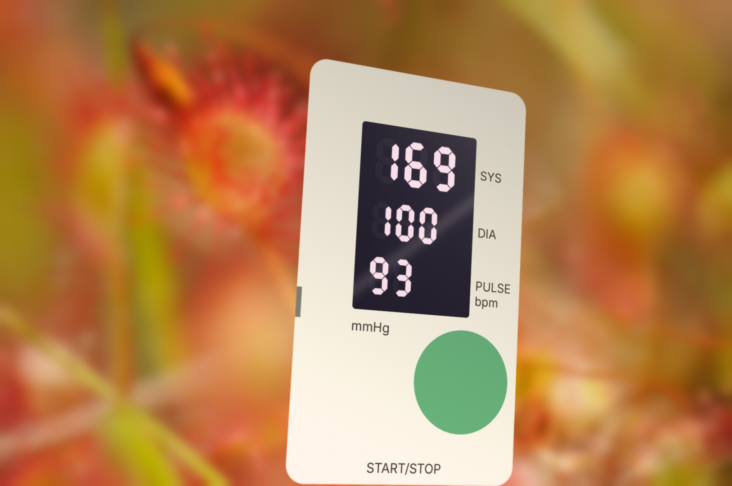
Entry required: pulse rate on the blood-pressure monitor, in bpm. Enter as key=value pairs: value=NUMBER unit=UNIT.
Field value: value=93 unit=bpm
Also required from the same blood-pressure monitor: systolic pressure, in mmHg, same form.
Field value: value=169 unit=mmHg
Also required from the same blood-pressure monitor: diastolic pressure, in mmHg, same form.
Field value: value=100 unit=mmHg
